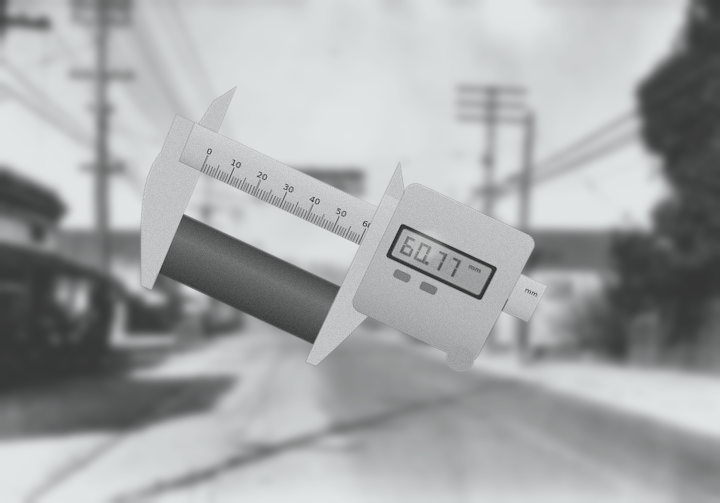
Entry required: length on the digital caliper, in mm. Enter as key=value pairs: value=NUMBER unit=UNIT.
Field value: value=60.77 unit=mm
